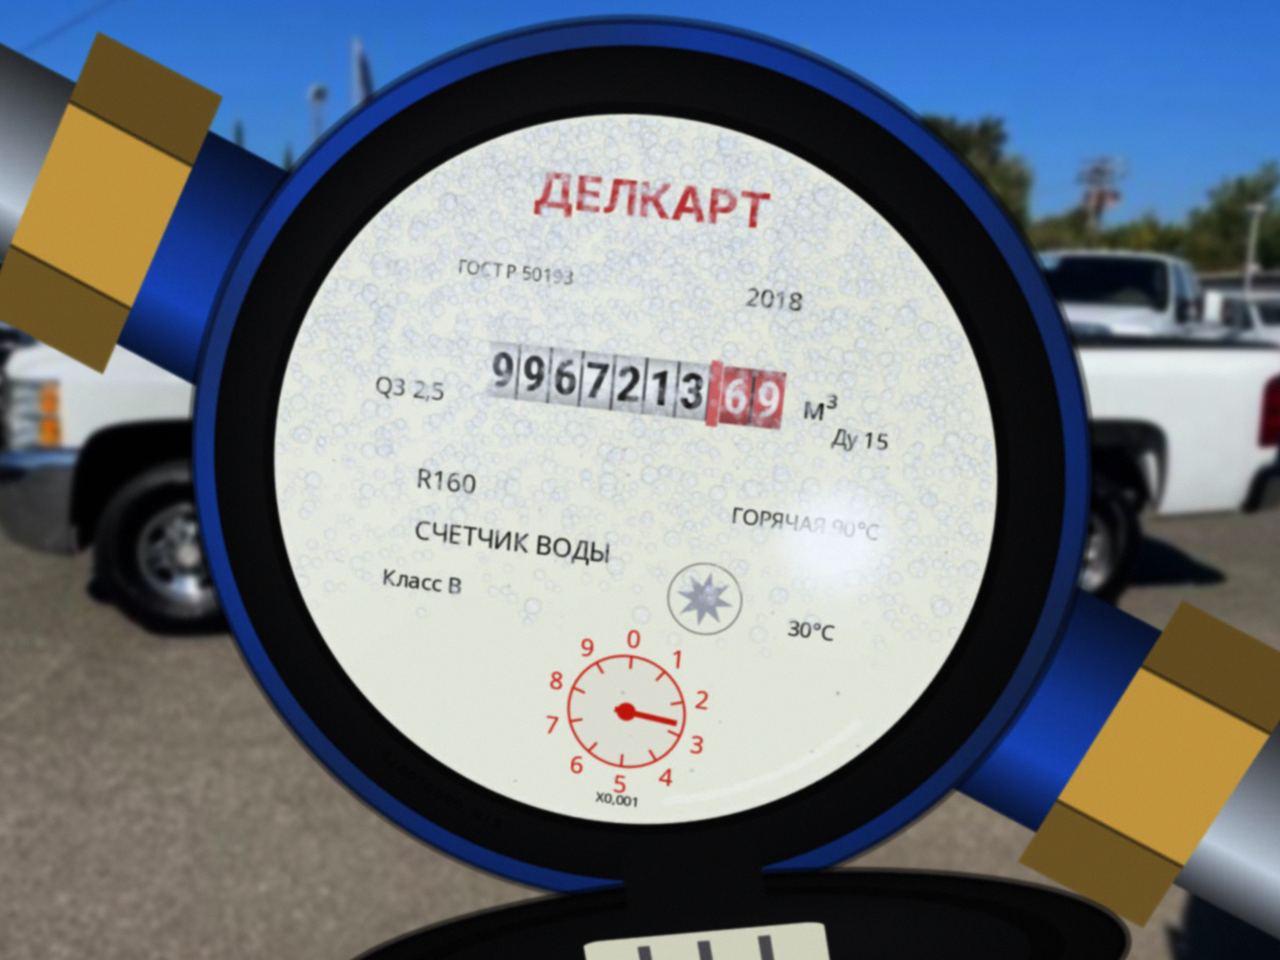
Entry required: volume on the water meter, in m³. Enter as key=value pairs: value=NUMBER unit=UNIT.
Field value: value=9967213.692 unit=m³
